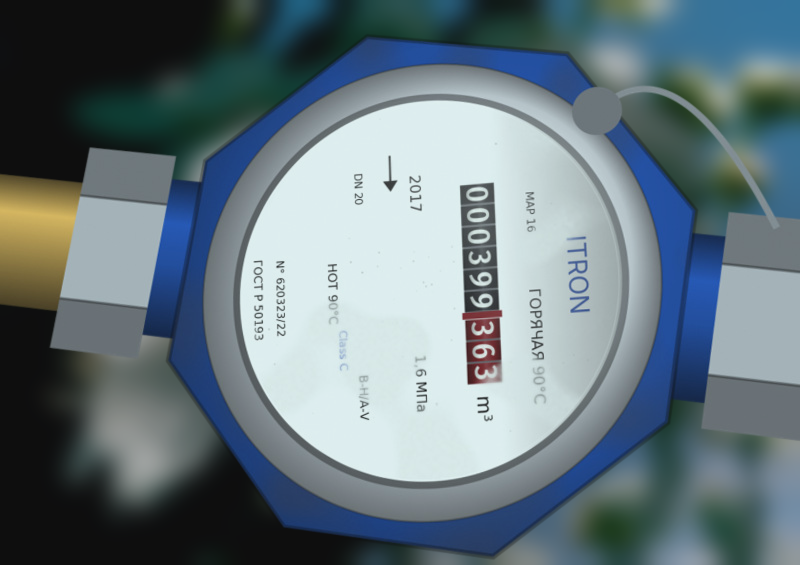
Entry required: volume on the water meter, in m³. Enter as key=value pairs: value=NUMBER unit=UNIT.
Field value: value=399.363 unit=m³
